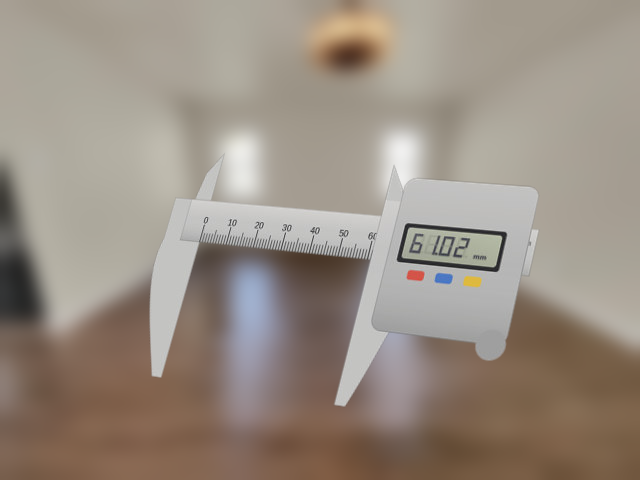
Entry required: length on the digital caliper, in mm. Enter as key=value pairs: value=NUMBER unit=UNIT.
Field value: value=61.02 unit=mm
